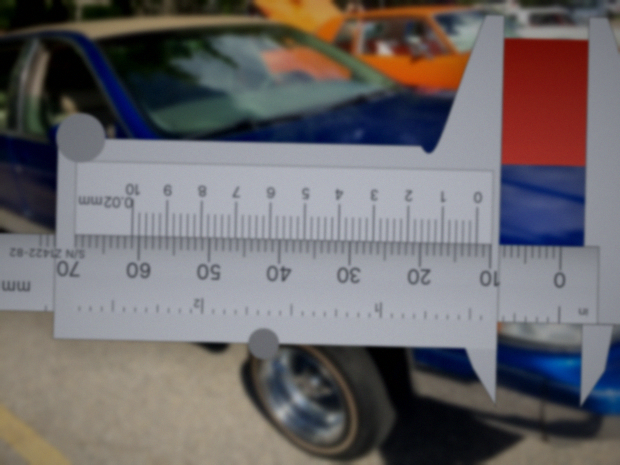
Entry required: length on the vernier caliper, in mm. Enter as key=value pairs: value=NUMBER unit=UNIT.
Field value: value=12.0 unit=mm
